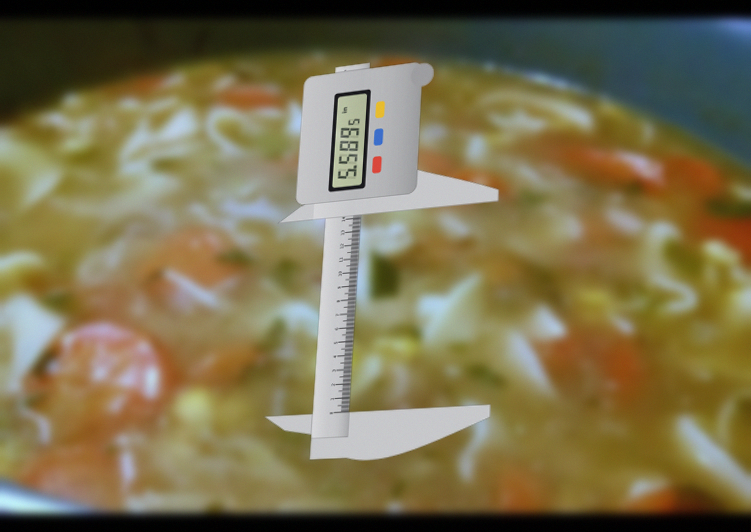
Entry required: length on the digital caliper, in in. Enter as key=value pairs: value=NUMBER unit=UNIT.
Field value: value=5.5895 unit=in
